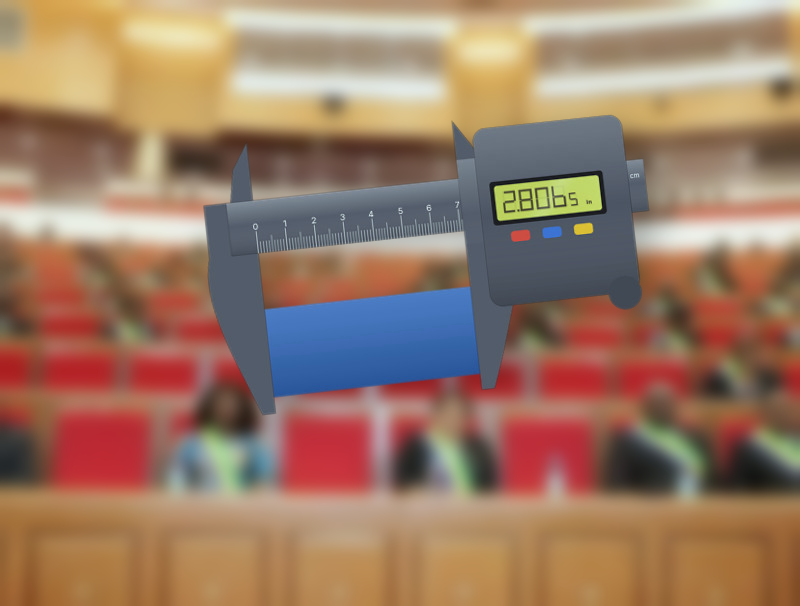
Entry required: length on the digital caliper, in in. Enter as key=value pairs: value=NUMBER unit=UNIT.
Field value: value=2.8065 unit=in
